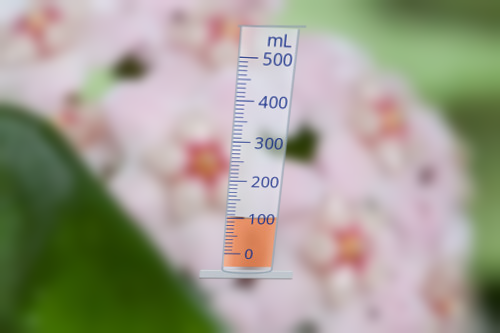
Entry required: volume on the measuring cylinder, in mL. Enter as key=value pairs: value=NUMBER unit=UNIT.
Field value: value=100 unit=mL
